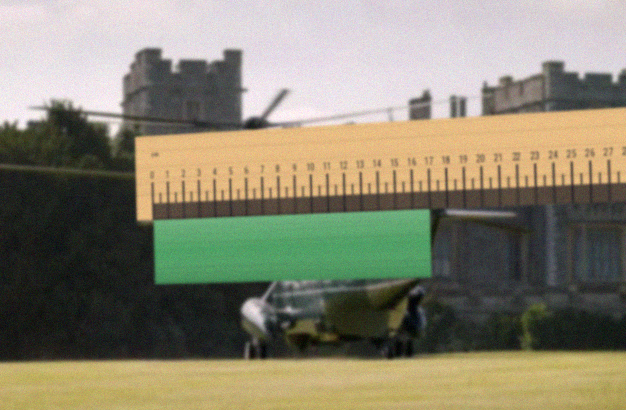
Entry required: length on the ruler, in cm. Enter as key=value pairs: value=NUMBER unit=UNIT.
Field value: value=17 unit=cm
